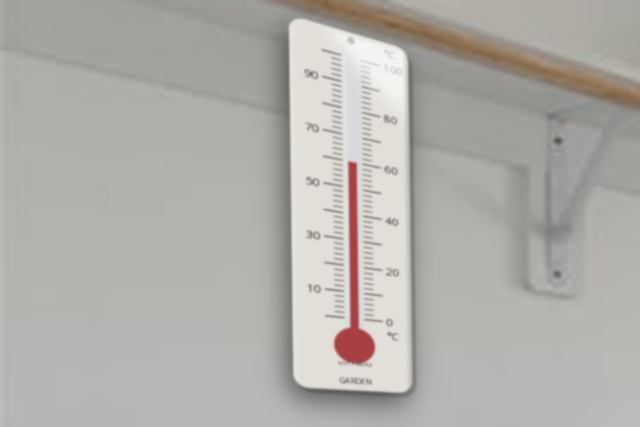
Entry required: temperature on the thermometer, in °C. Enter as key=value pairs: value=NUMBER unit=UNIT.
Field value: value=60 unit=°C
